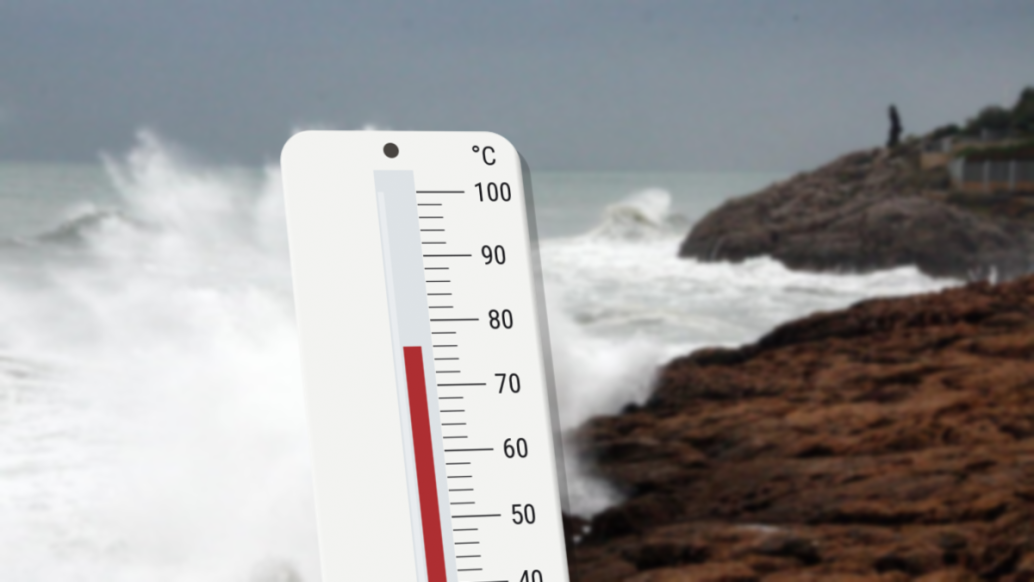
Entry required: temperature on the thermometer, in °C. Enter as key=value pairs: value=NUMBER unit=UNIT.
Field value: value=76 unit=°C
